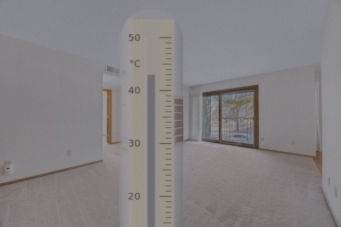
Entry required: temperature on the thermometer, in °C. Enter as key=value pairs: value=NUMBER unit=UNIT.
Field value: value=43 unit=°C
